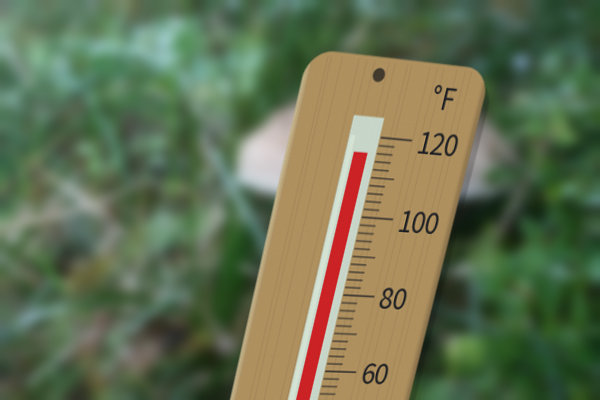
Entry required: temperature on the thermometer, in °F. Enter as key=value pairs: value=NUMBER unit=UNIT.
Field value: value=116 unit=°F
